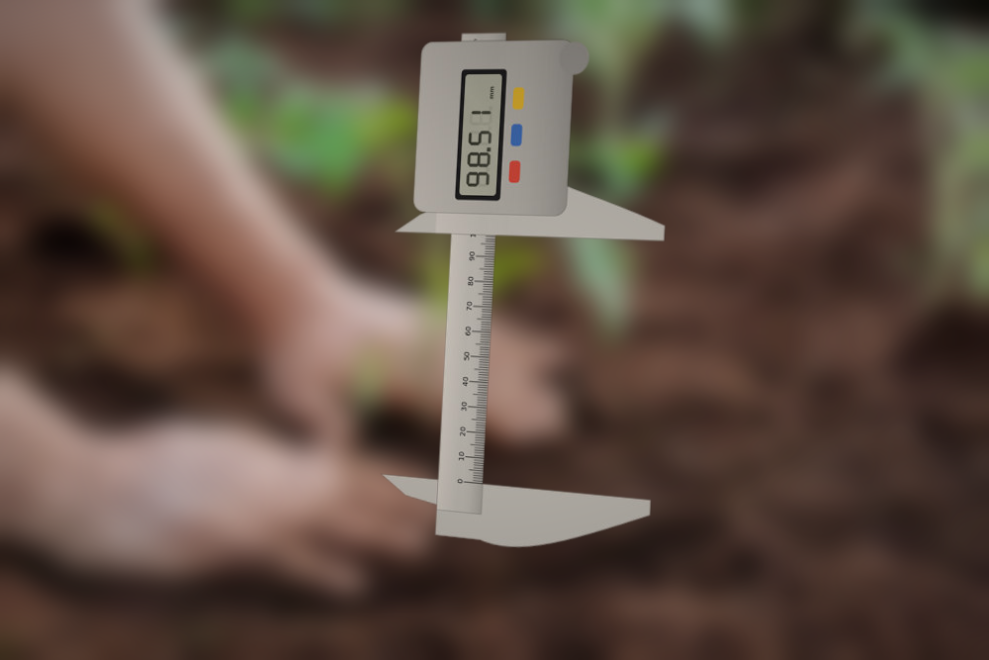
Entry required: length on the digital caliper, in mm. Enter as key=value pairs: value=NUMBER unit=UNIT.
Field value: value=98.51 unit=mm
